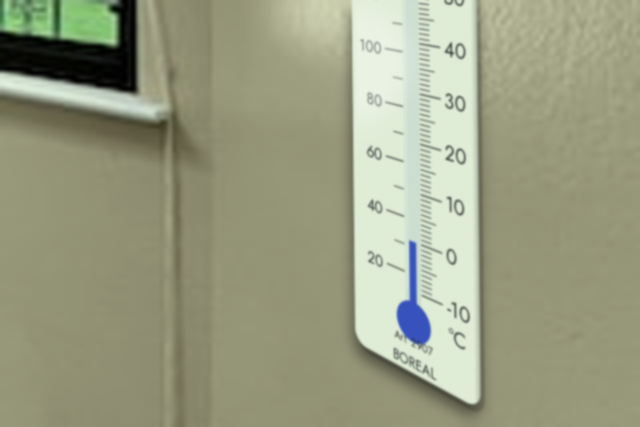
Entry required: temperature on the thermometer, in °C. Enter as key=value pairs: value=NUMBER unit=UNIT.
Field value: value=0 unit=°C
